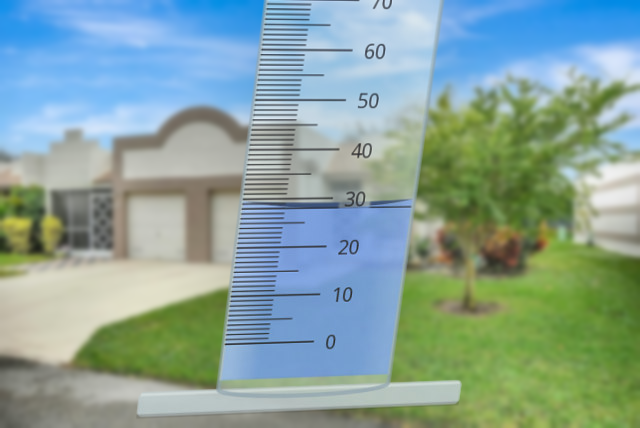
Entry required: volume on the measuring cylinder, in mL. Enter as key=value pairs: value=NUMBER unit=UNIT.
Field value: value=28 unit=mL
